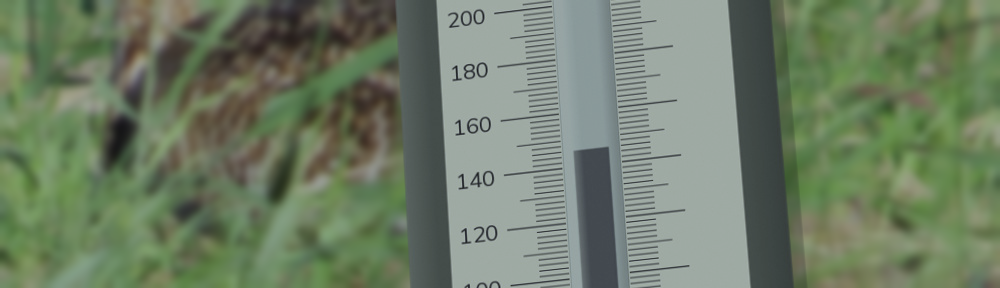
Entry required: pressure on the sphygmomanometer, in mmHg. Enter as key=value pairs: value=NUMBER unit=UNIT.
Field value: value=146 unit=mmHg
